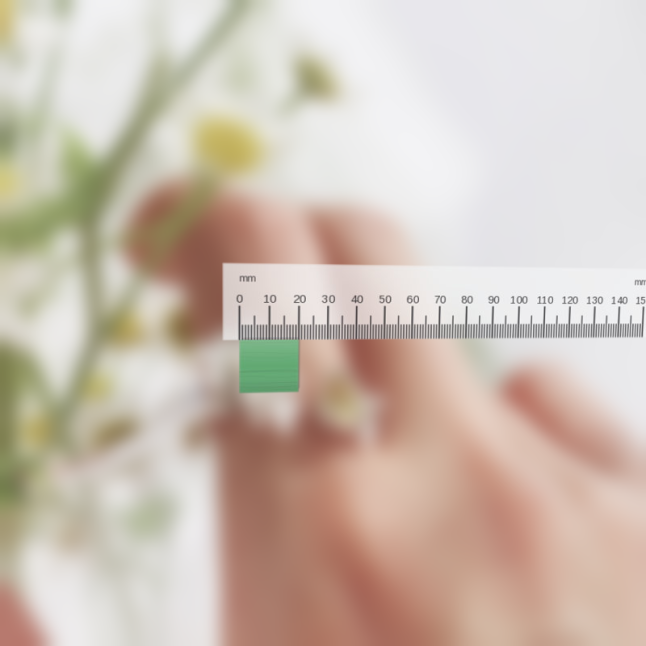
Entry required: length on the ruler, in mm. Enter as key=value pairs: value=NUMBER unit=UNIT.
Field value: value=20 unit=mm
